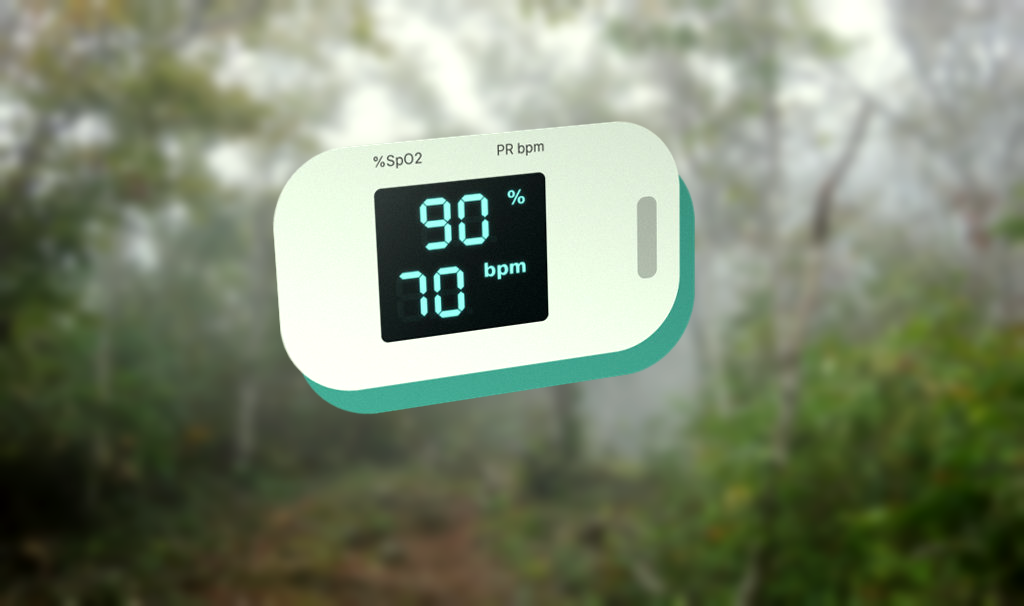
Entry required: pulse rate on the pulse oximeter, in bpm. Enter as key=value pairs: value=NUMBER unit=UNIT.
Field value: value=70 unit=bpm
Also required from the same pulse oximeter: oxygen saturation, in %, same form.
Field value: value=90 unit=%
